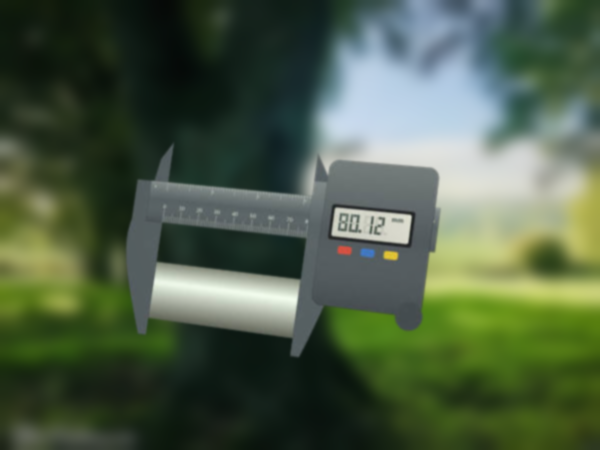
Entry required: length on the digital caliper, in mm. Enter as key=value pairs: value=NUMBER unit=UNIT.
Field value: value=80.12 unit=mm
